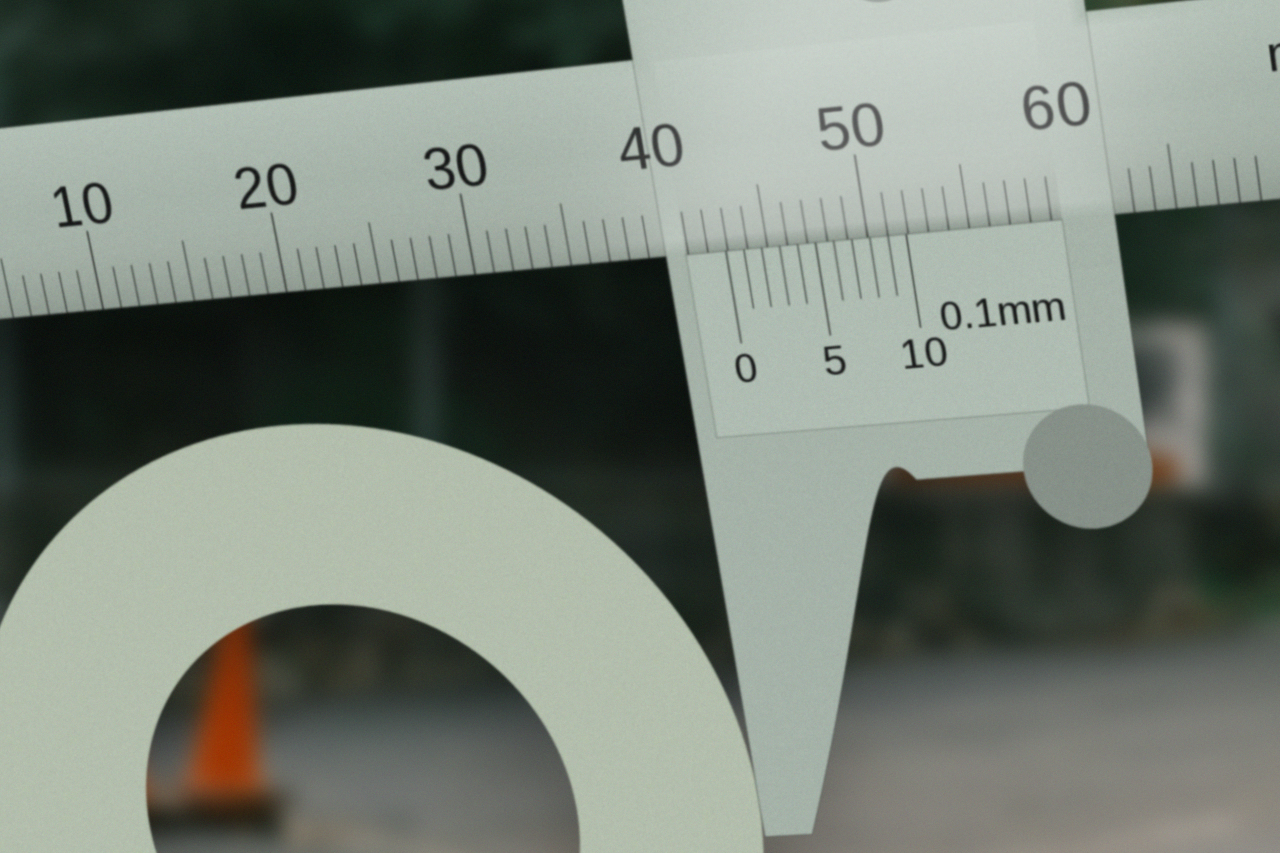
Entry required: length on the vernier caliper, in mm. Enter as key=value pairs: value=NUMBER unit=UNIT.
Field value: value=42.9 unit=mm
